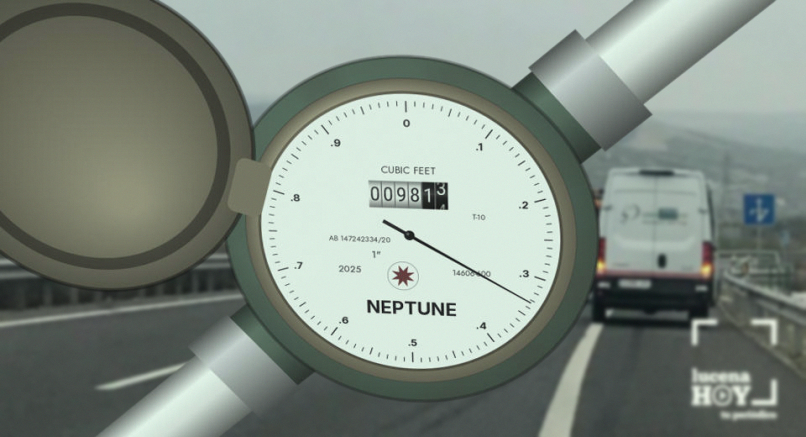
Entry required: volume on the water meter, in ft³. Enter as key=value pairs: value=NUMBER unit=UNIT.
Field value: value=9813.33 unit=ft³
